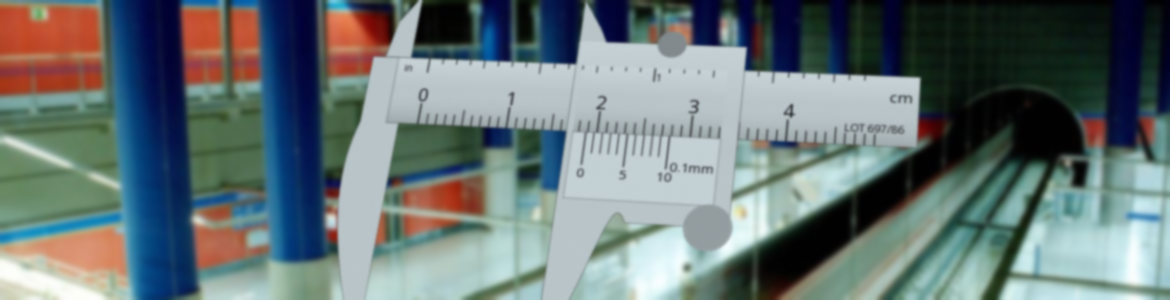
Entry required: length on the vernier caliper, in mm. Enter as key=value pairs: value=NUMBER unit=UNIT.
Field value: value=18.8 unit=mm
